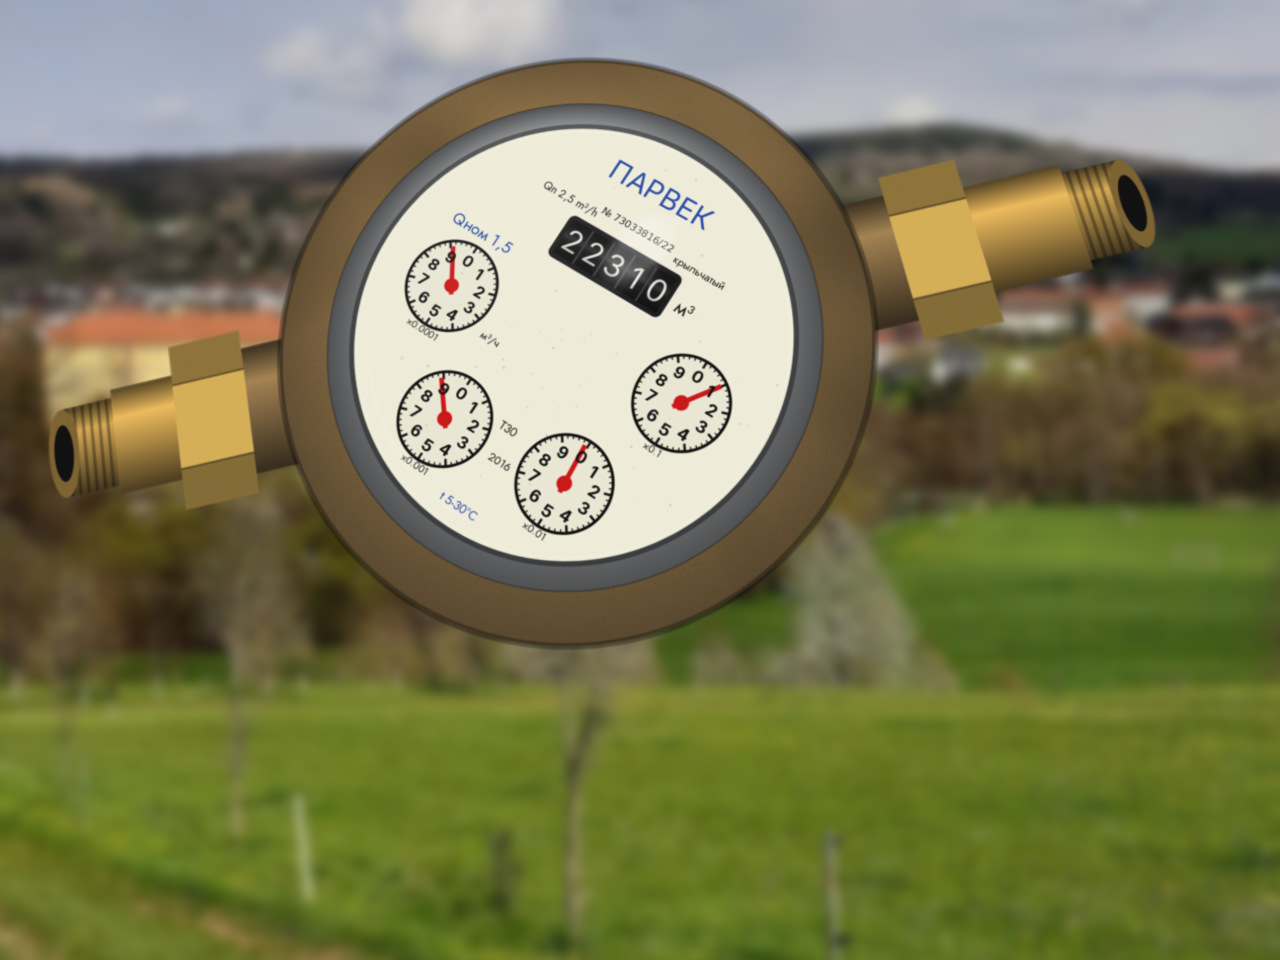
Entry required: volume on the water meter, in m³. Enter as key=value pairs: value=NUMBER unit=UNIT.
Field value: value=22310.0989 unit=m³
